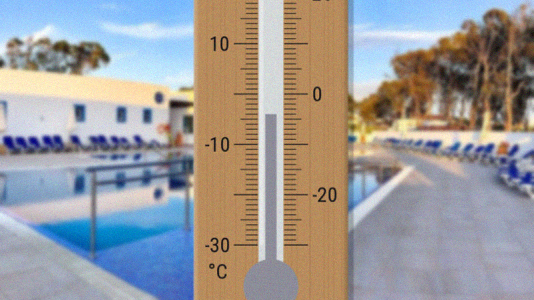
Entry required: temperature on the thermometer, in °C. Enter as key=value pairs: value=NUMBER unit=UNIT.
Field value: value=-4 unit=°C
